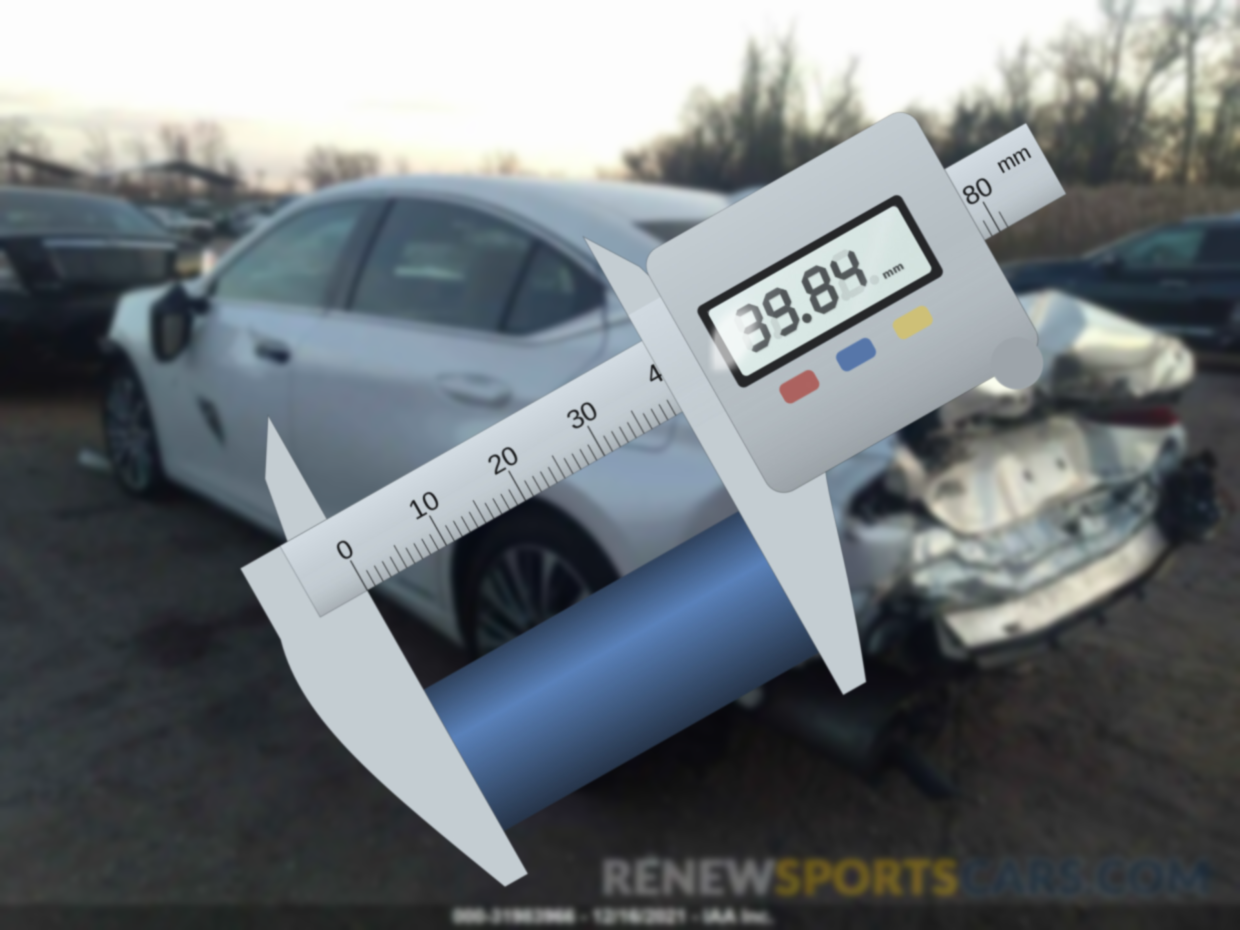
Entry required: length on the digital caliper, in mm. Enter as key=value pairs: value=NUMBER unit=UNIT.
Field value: value=39.84 unit=mm
